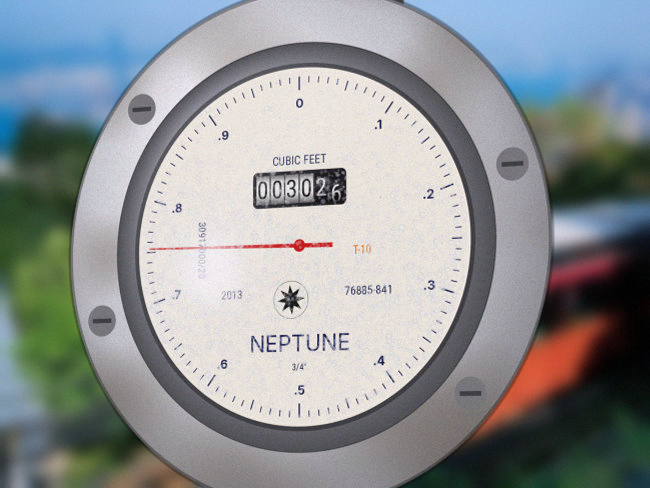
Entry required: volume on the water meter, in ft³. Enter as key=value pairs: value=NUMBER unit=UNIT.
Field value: value=3025.75 unit=ft³
